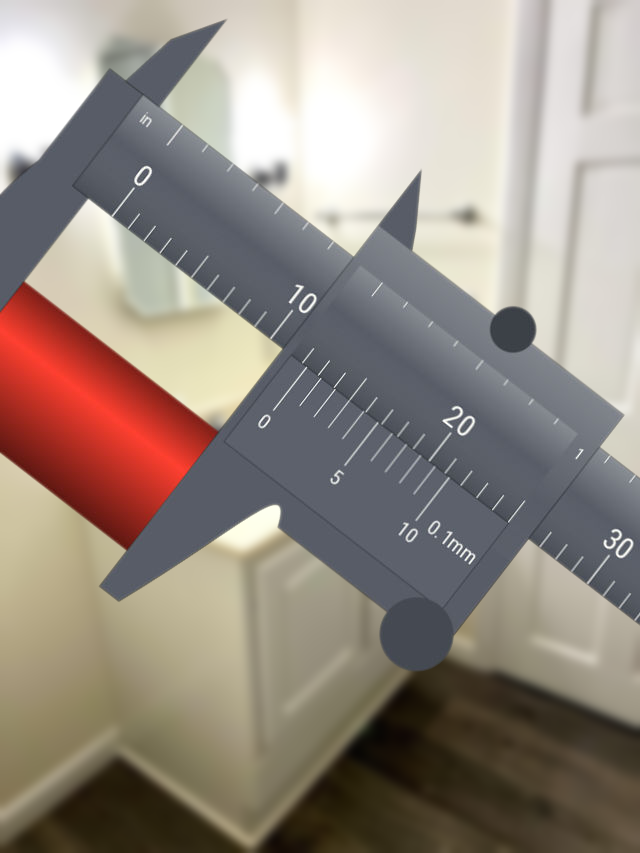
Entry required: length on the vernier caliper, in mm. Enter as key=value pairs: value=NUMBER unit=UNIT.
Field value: value=12.3 unit=mm
